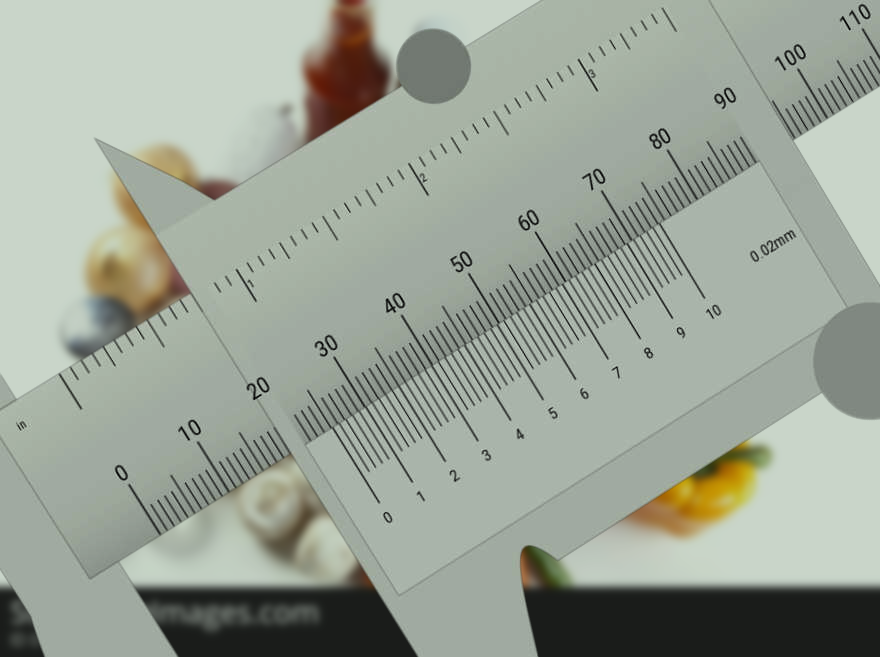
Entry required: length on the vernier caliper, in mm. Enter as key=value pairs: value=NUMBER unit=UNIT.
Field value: value=25.2 unit=mm
